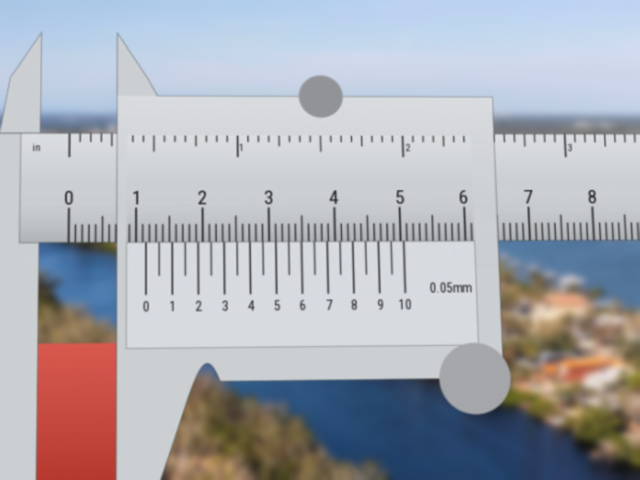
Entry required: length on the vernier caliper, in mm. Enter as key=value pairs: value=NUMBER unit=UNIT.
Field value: value=11.5 unit=mm
